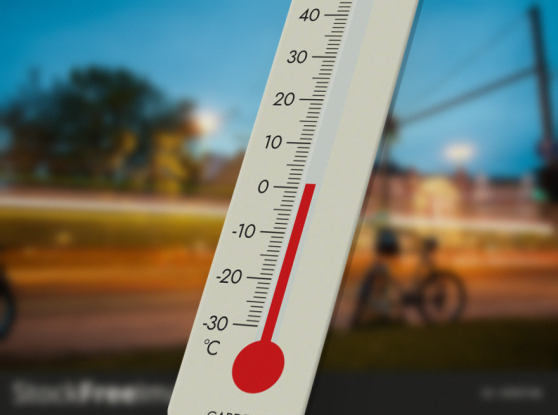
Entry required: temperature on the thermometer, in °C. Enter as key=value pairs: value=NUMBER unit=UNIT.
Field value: value=1 unit=°C
